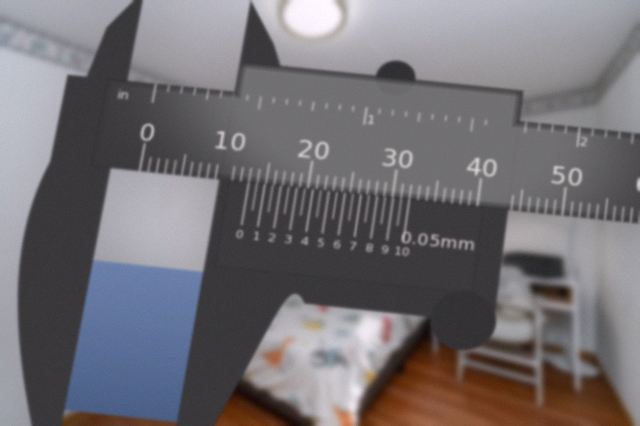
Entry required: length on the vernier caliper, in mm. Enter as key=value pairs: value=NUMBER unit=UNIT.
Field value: value=13.0 unit=mm
